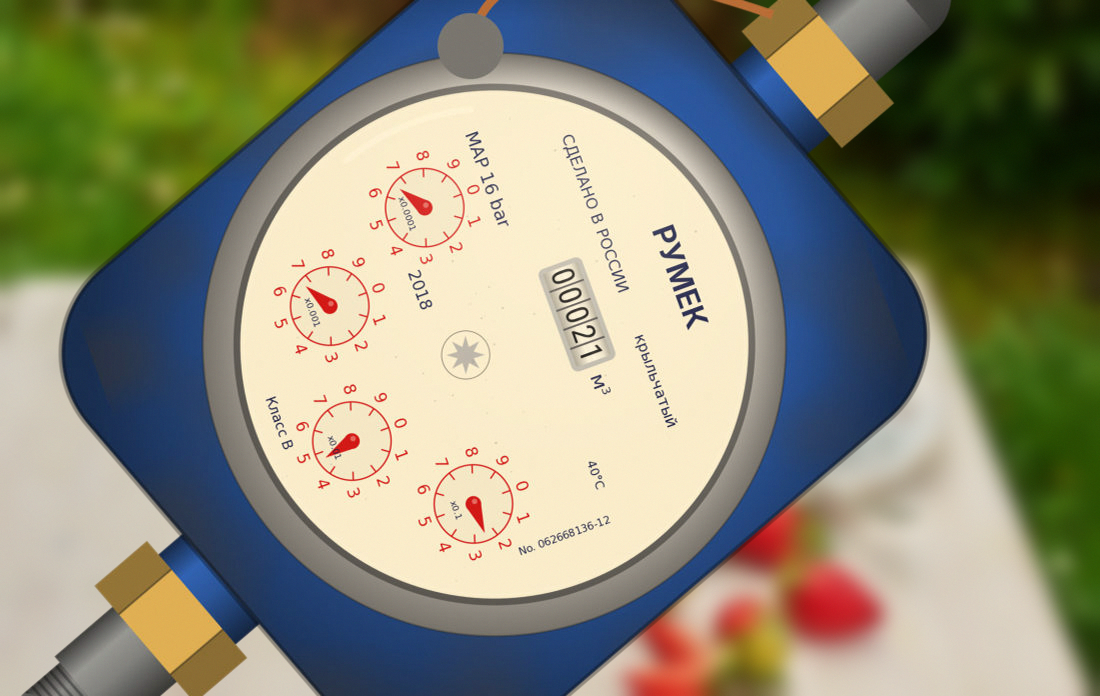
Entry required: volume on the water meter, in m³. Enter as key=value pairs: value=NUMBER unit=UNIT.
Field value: value=21.2466 unit=m³
